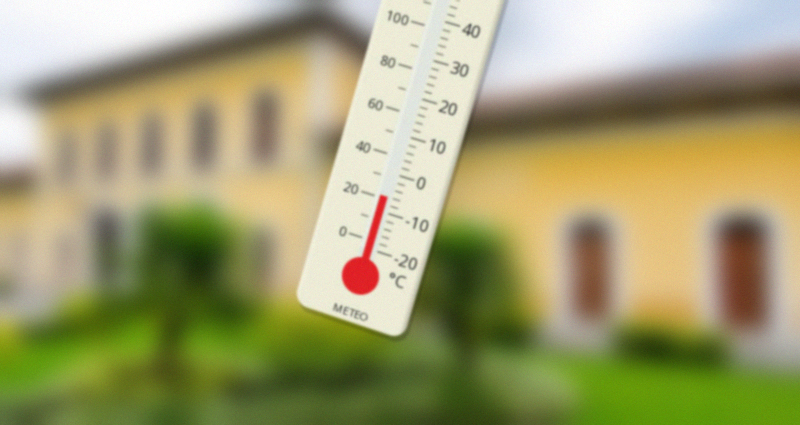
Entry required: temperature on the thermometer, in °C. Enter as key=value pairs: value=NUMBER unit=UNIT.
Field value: value=-6 unit=°C
